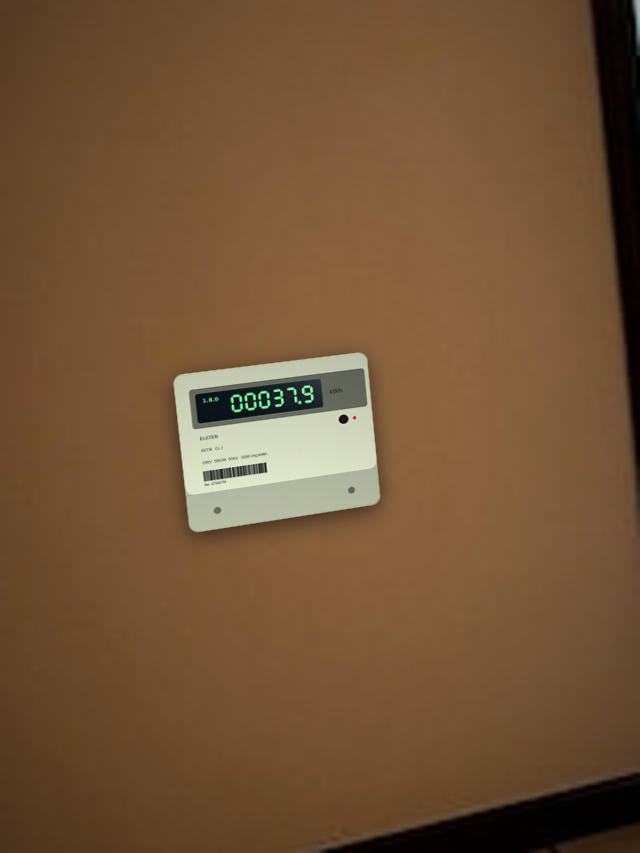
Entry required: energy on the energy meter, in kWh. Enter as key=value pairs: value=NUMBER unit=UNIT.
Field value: value=37.9 unit=kWh
